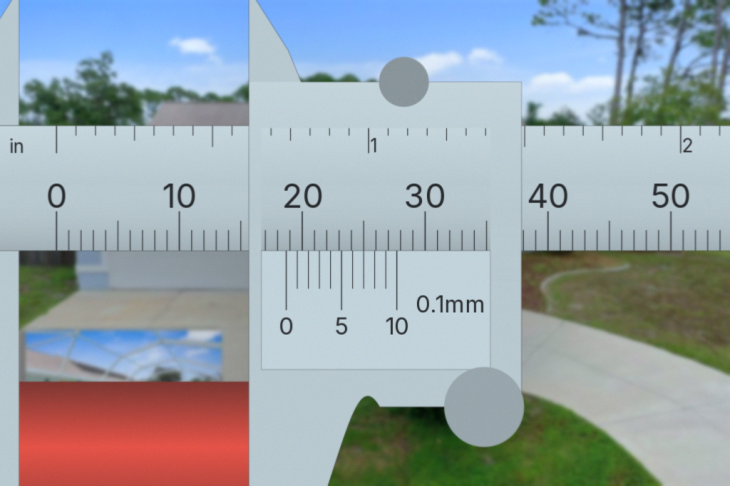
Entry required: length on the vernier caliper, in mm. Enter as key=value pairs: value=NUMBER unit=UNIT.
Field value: value=18.7 unit=mm
